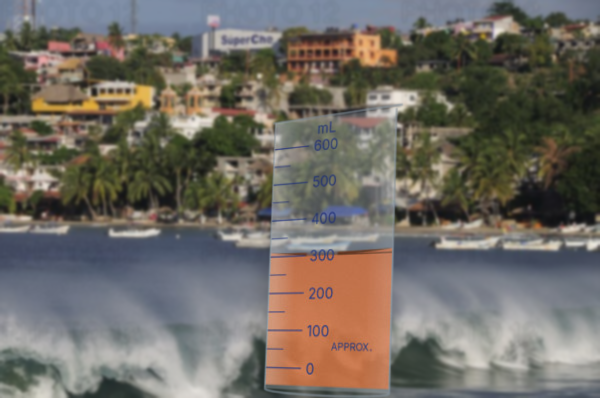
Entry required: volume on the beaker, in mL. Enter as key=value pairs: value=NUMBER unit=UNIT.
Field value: value=300 unit=mL
